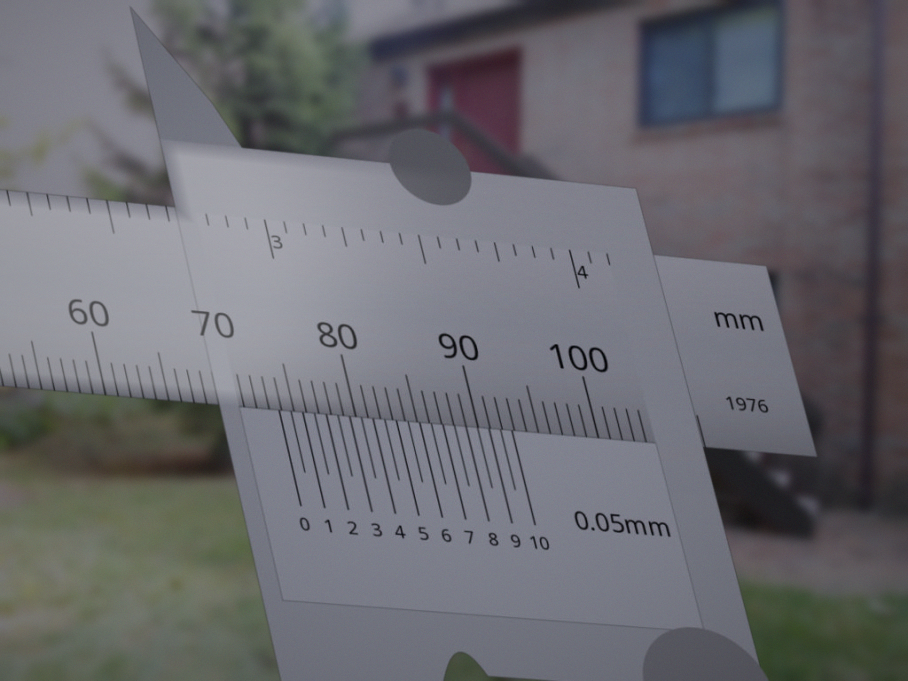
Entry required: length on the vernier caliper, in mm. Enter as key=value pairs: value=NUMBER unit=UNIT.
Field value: value=73.8 unit=mm
